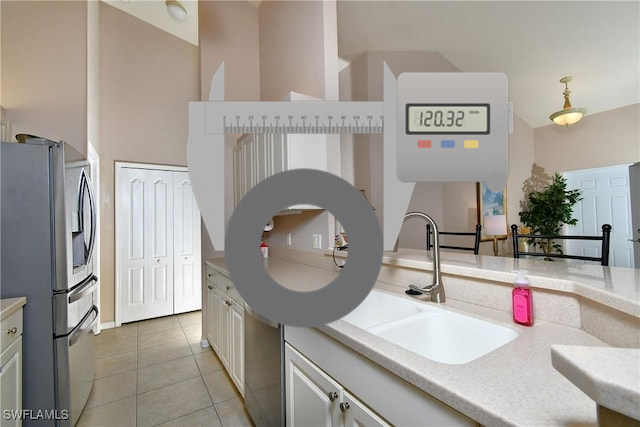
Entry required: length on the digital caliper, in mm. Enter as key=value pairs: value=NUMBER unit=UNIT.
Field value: value=120.32 unit=mm
